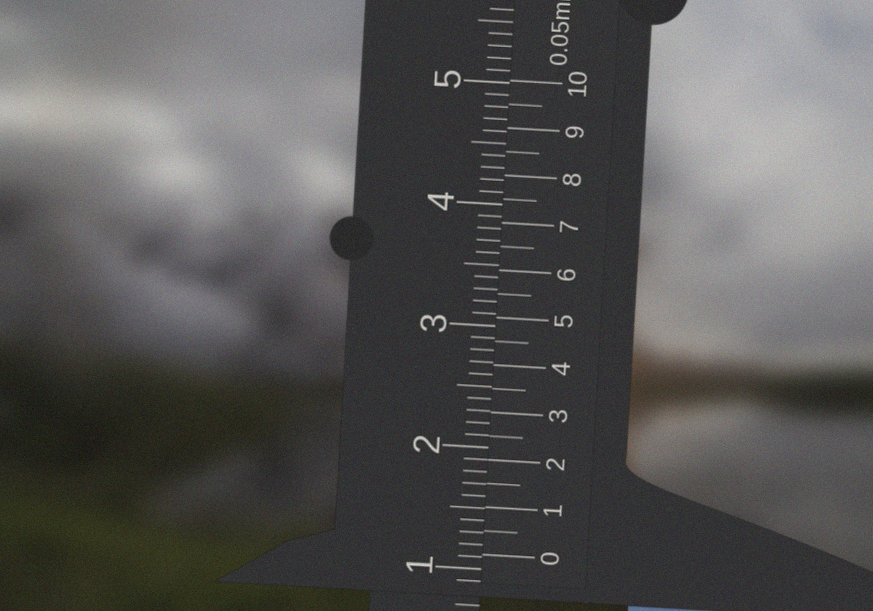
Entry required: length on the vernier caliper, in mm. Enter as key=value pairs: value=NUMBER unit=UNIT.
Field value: value=11.2 unit=mm
